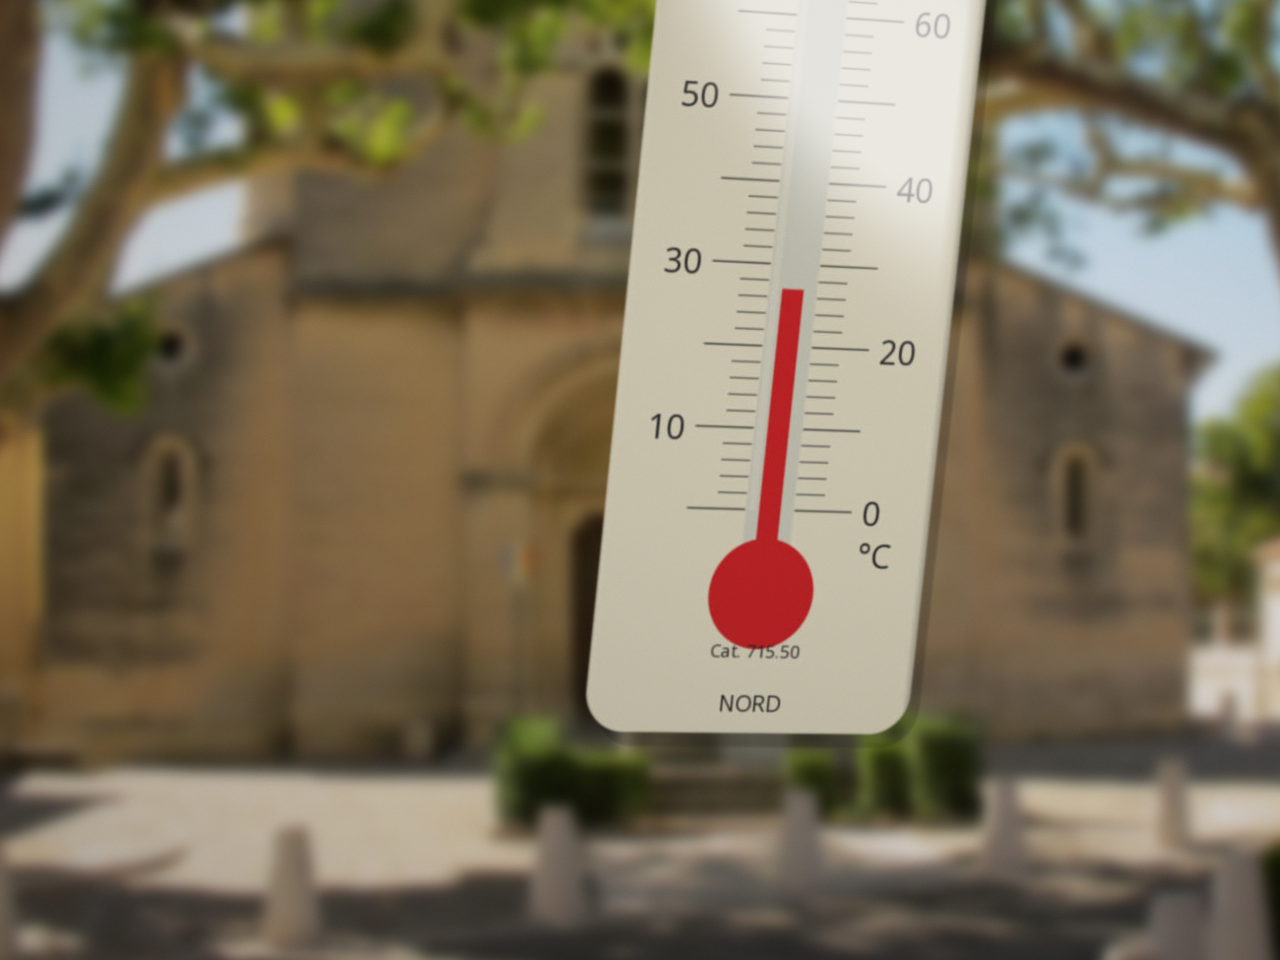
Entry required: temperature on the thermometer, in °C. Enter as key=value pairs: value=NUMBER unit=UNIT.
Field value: value=27 unit=°C
